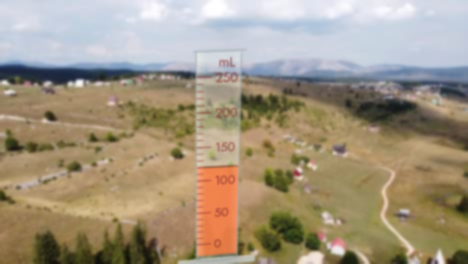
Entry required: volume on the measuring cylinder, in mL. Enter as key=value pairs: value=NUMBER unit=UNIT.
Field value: value=120 unit=mL
